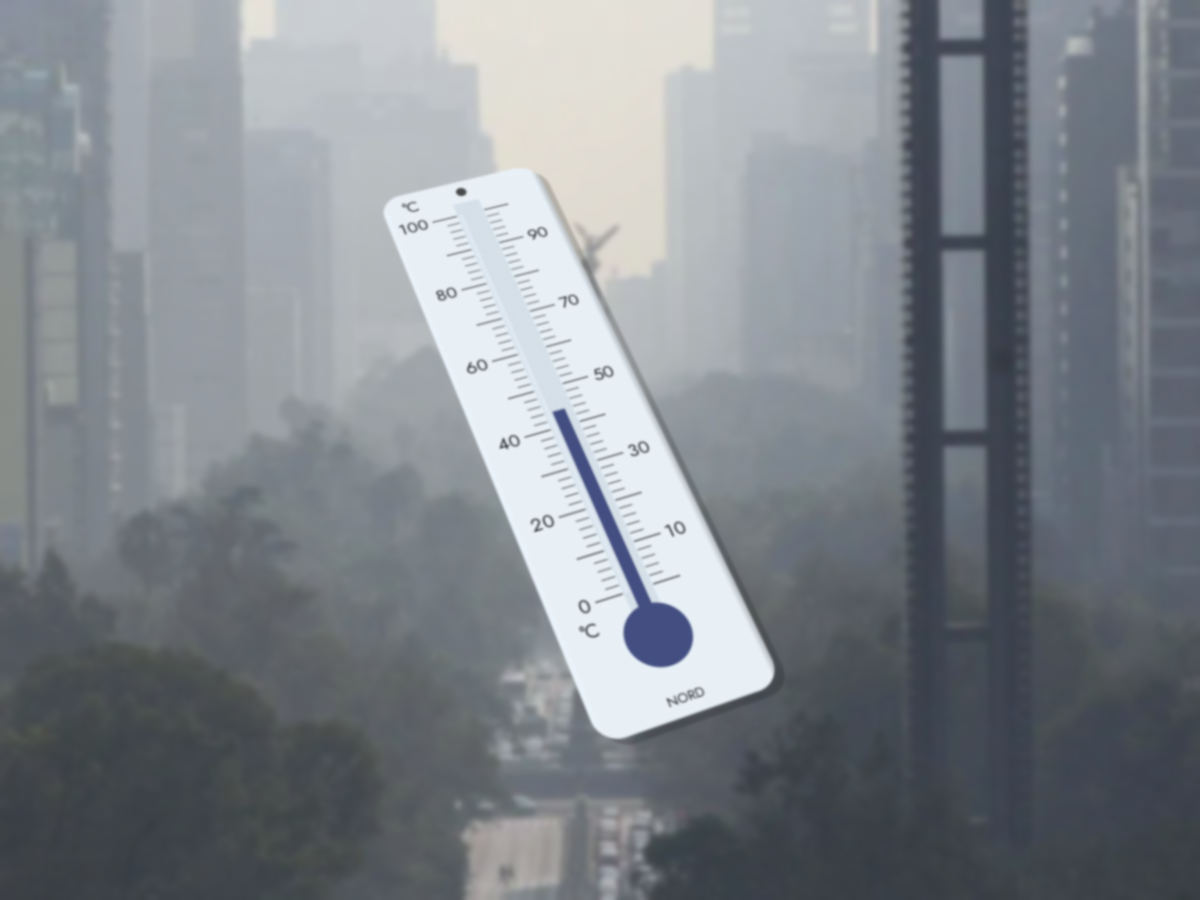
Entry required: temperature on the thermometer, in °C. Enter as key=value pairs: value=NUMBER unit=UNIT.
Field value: value=44 unit=°C
